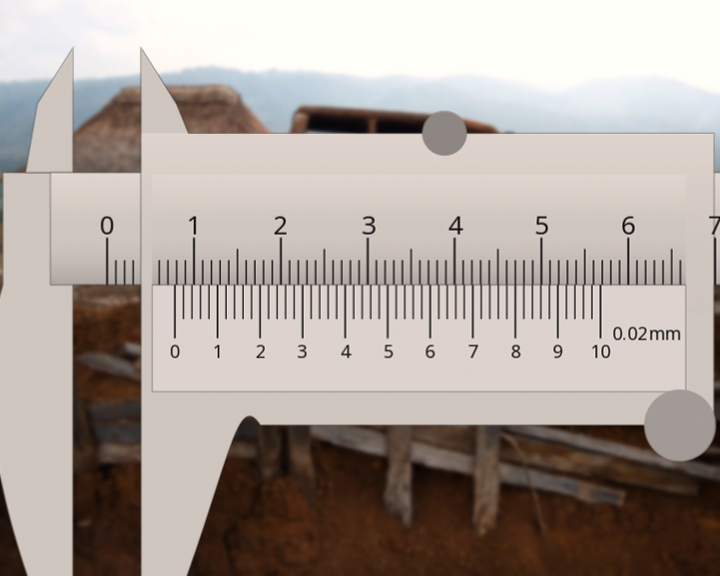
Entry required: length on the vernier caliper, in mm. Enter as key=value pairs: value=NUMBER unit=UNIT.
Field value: value=7.8 unit=mm
